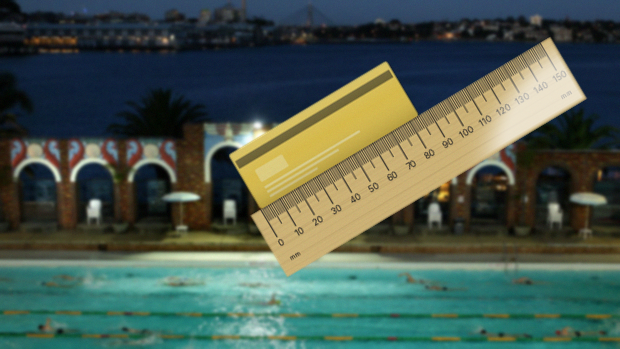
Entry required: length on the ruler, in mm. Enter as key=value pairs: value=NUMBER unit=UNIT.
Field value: value=85 unit=mm
